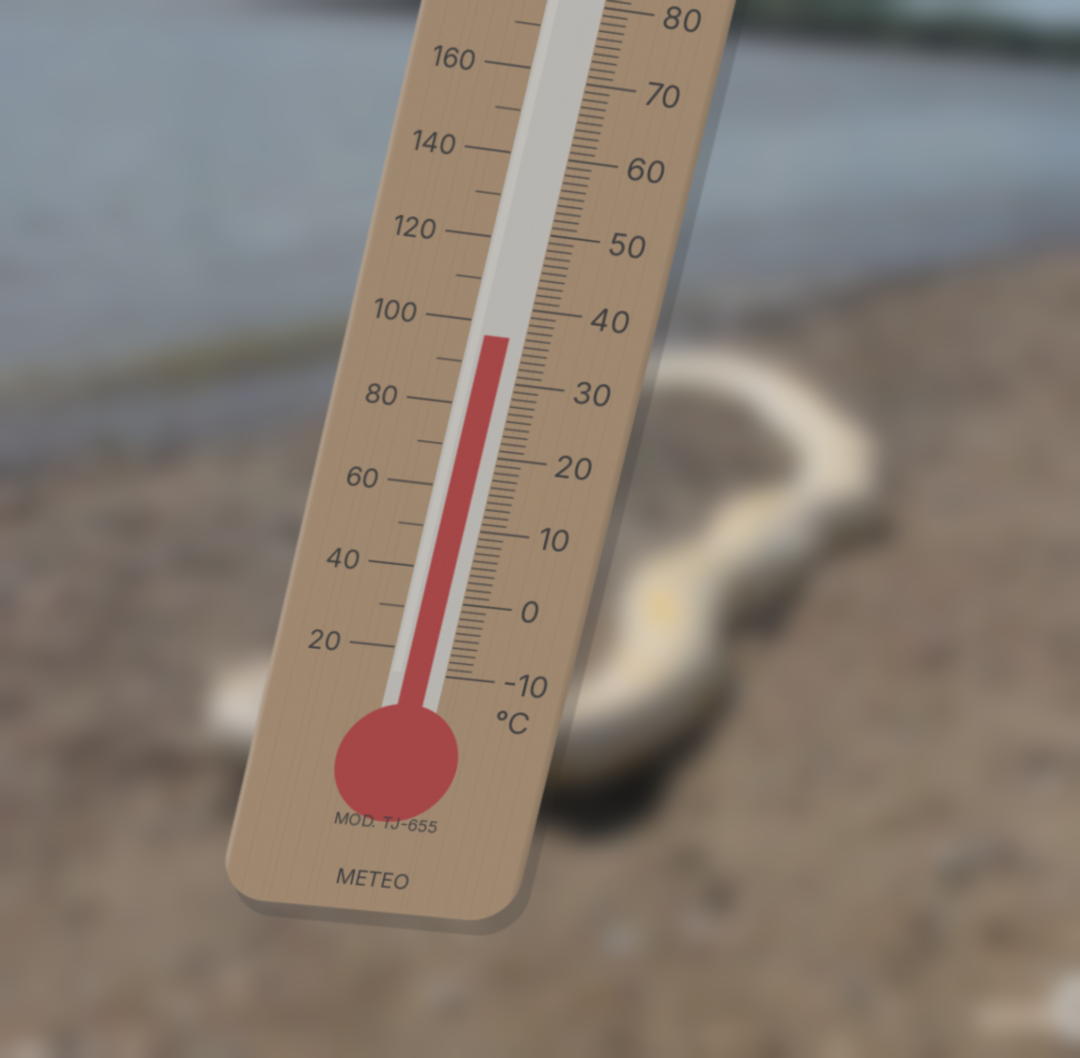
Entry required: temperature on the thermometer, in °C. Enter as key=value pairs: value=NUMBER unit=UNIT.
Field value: value=36 unit=°C
